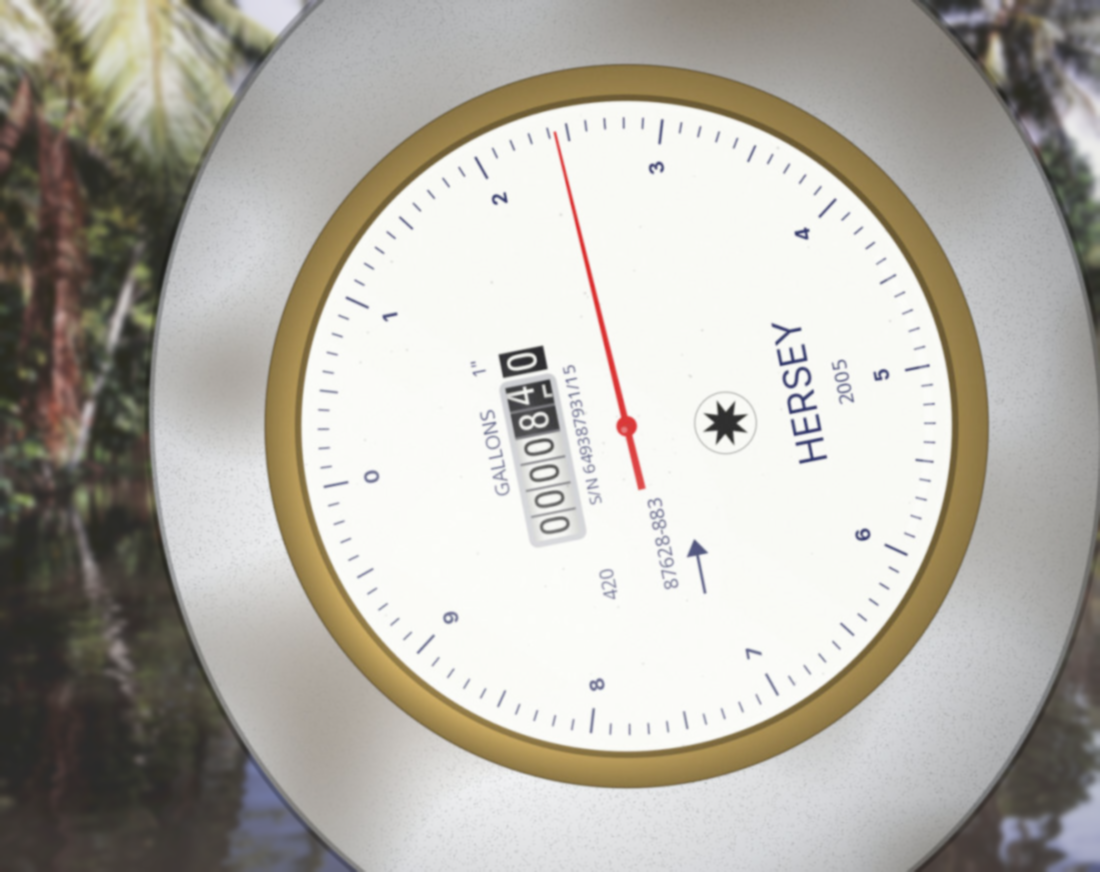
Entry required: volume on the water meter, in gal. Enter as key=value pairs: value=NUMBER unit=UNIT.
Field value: value=842.4 unit=gal
